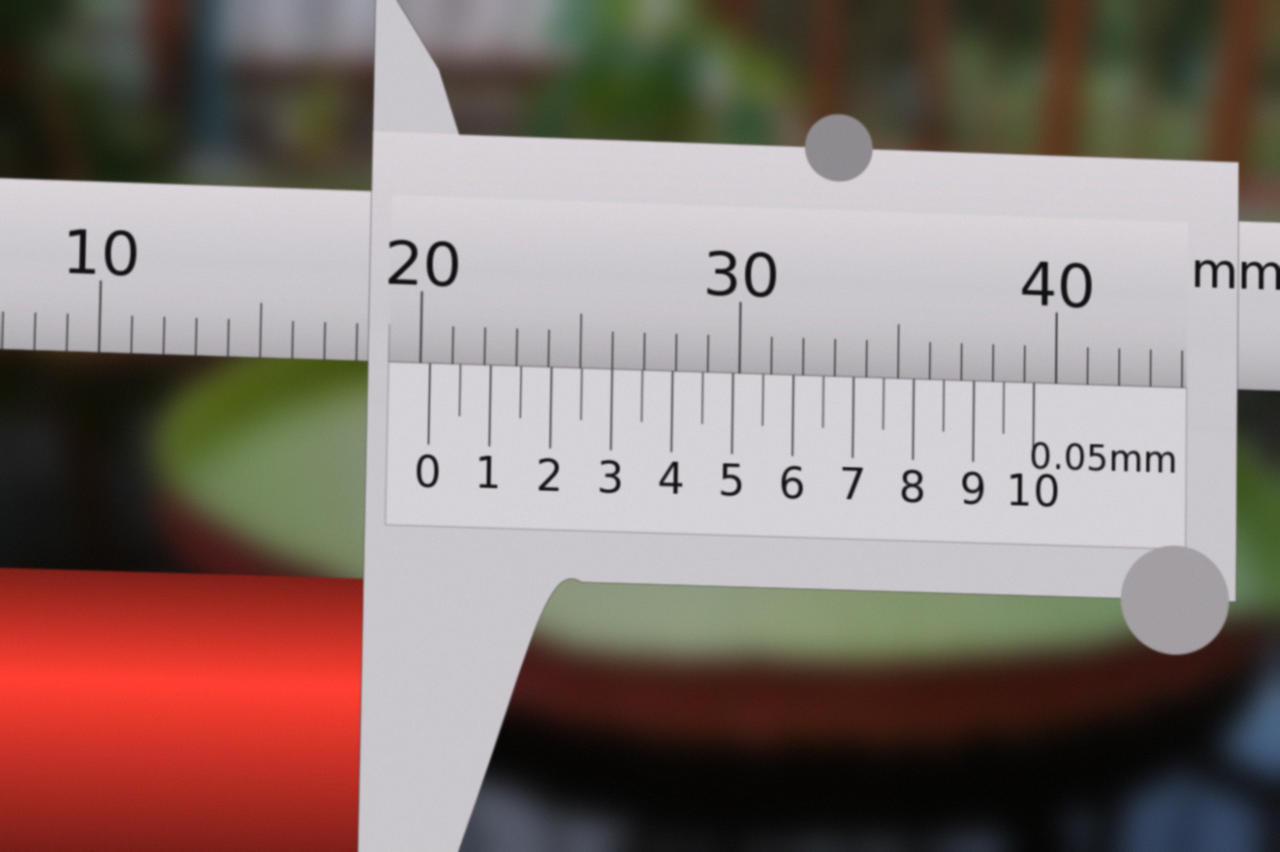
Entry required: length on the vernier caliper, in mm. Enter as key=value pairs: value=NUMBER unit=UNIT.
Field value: value=20.30 unit=mm
